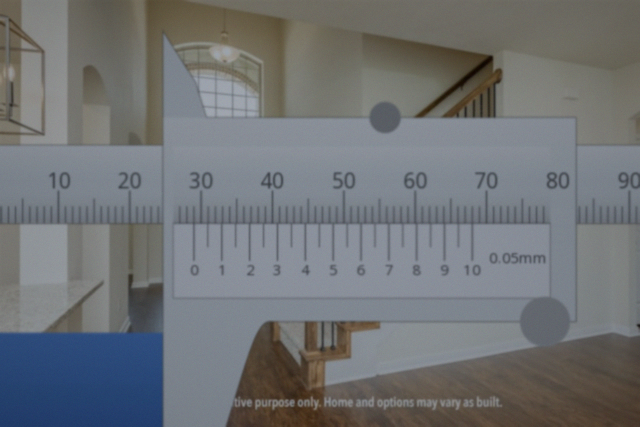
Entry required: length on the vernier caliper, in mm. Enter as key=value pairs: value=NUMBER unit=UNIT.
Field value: value=29.0 unit=mm
